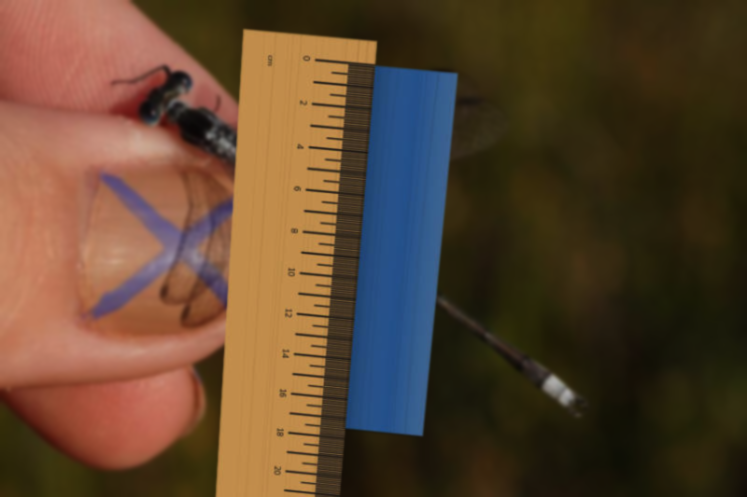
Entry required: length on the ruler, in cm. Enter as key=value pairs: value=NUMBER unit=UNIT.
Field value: value=17.5 unit=cm
